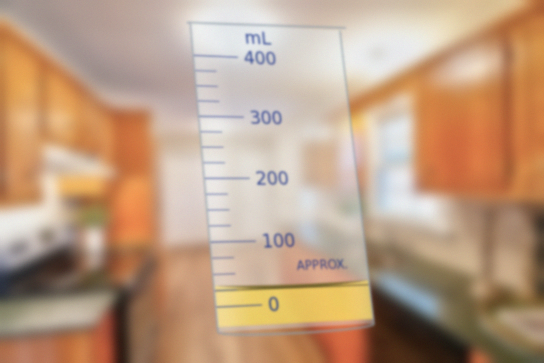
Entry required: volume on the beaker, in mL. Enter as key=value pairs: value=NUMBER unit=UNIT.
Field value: value=25 unit=mL
